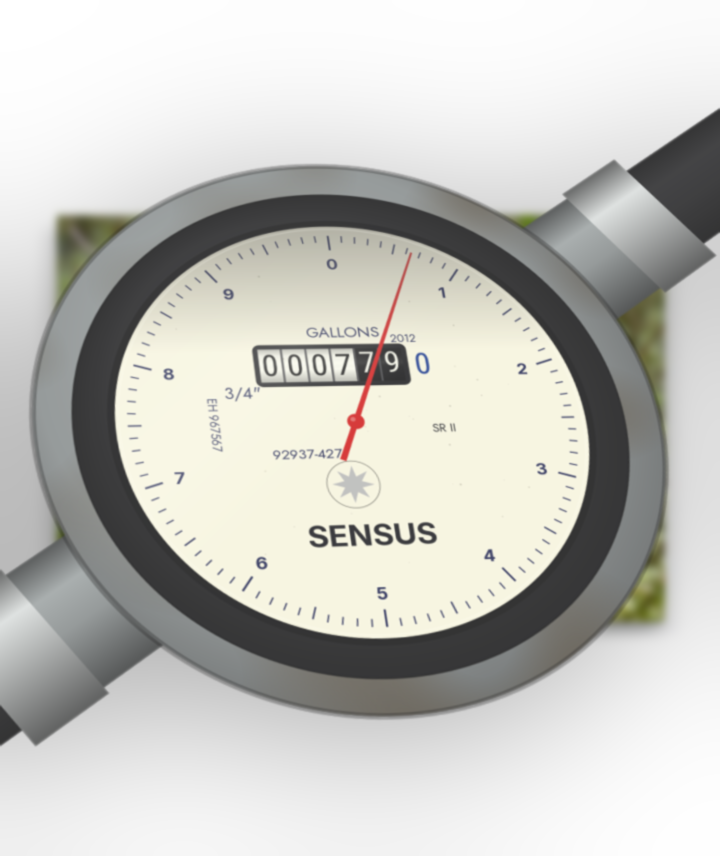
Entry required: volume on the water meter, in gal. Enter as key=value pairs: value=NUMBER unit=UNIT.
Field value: value=7790.6 unit=gal
